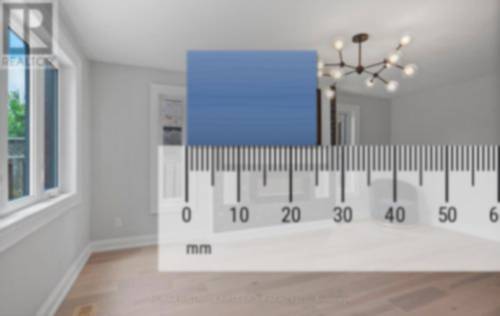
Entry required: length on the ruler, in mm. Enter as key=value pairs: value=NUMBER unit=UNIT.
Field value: value=25 unit=mm
